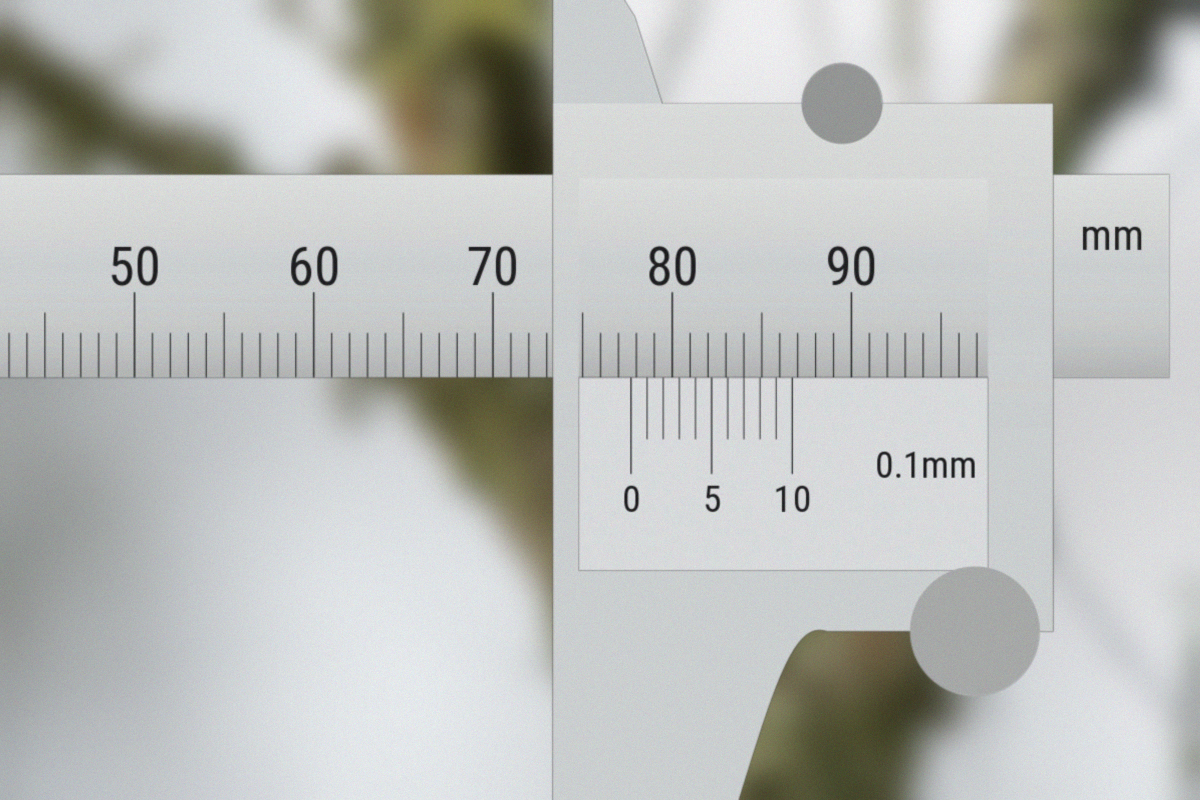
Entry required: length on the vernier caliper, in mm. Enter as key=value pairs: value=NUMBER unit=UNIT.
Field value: value=77.7 unit=mm
